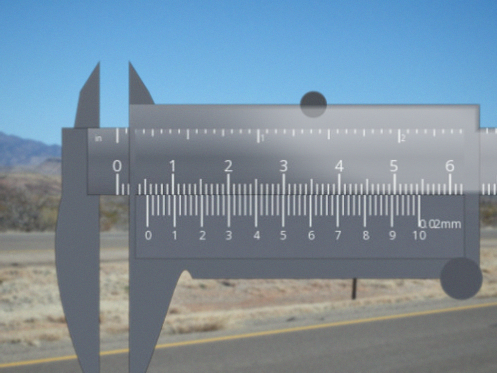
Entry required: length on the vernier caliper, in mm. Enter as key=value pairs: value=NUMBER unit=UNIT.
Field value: value=5.4 unit=mm
